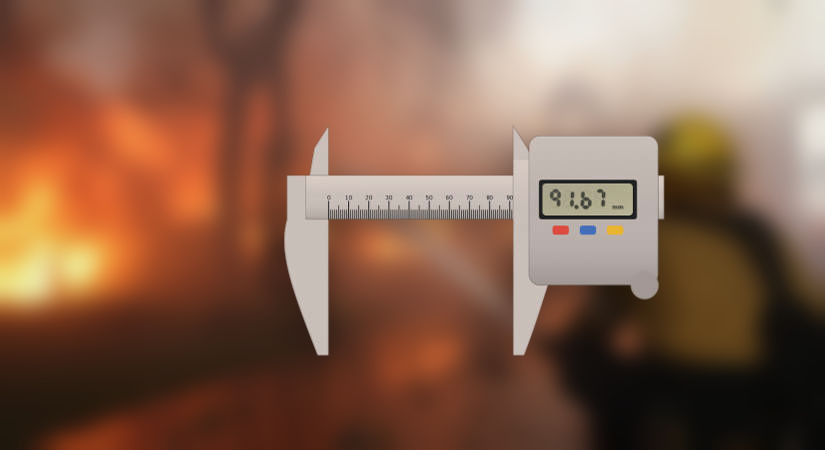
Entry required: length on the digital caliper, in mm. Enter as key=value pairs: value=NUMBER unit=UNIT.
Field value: value=91.67 unit=mm
